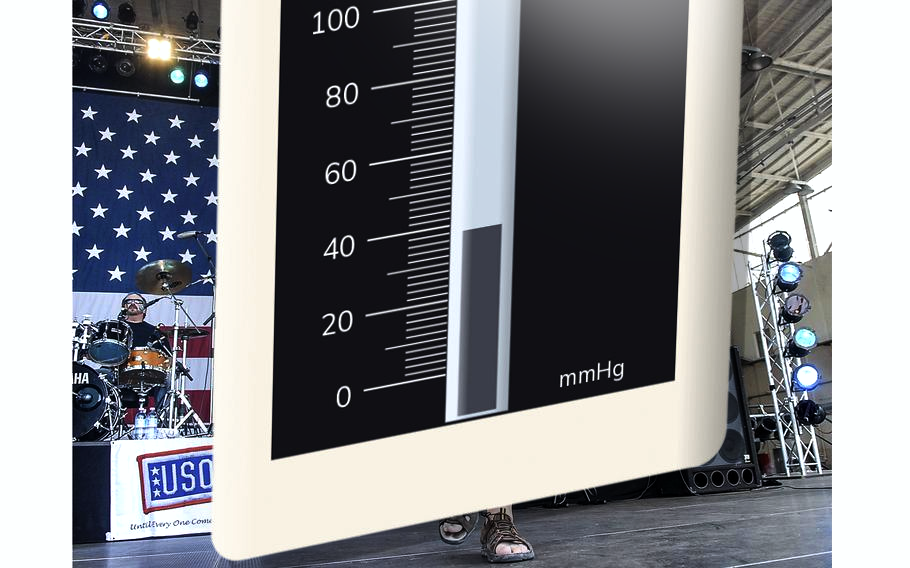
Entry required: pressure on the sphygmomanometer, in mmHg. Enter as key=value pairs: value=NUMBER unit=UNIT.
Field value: value=38 unit=mmHg
